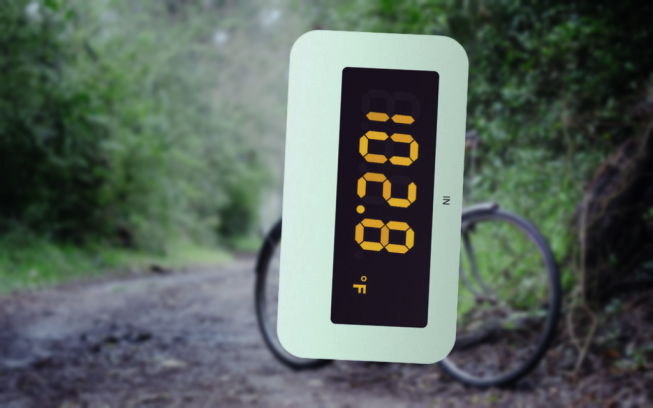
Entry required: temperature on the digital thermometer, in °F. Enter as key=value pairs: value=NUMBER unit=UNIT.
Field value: value=102.8 unit=°F
